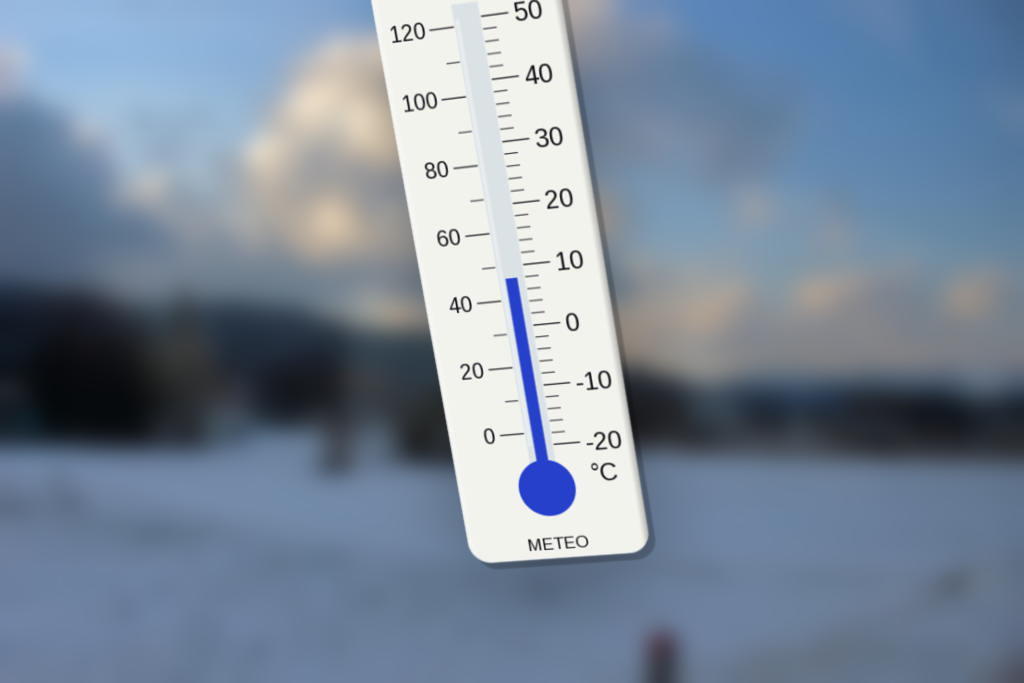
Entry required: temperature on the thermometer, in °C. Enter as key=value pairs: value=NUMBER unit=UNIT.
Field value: value=8 unit=°C
